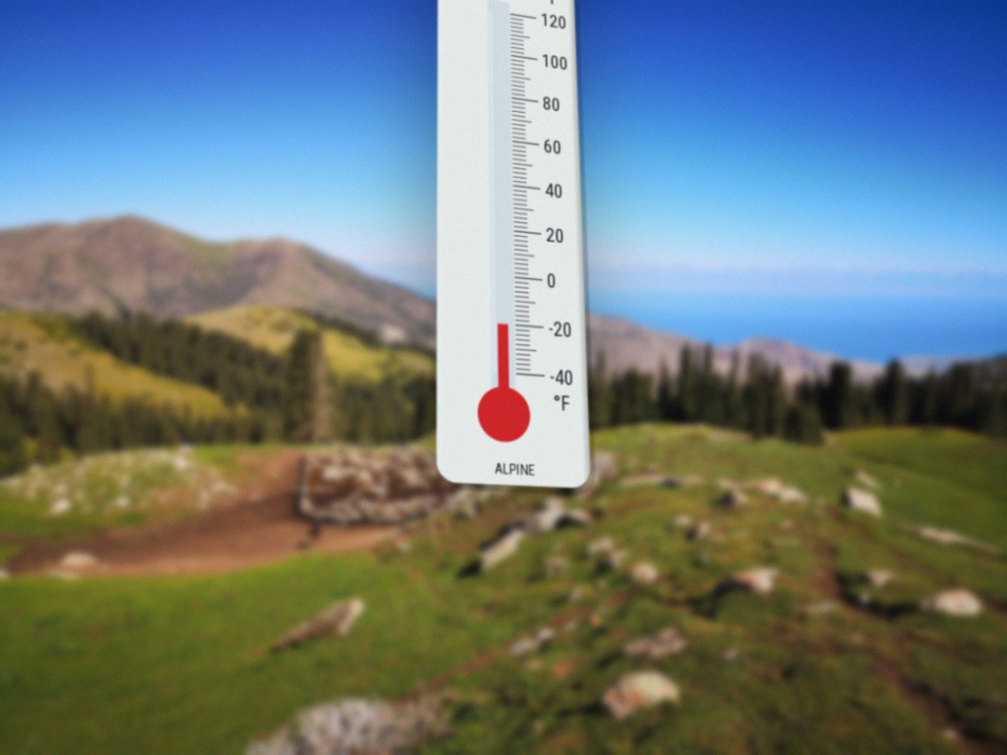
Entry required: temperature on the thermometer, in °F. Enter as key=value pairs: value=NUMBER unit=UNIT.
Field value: value=-20 unit=°F
